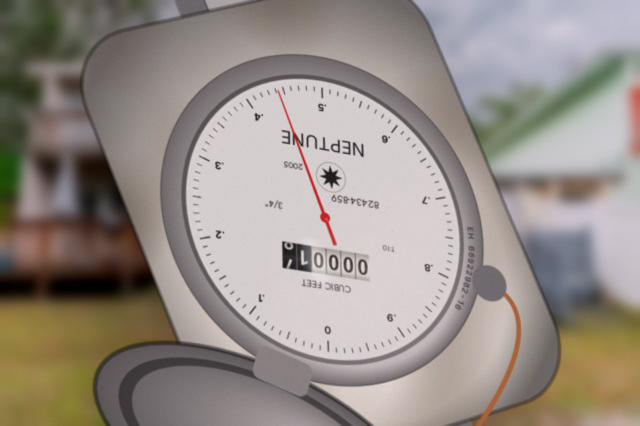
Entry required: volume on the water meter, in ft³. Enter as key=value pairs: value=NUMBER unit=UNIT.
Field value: value=17.44 unit=ft³
